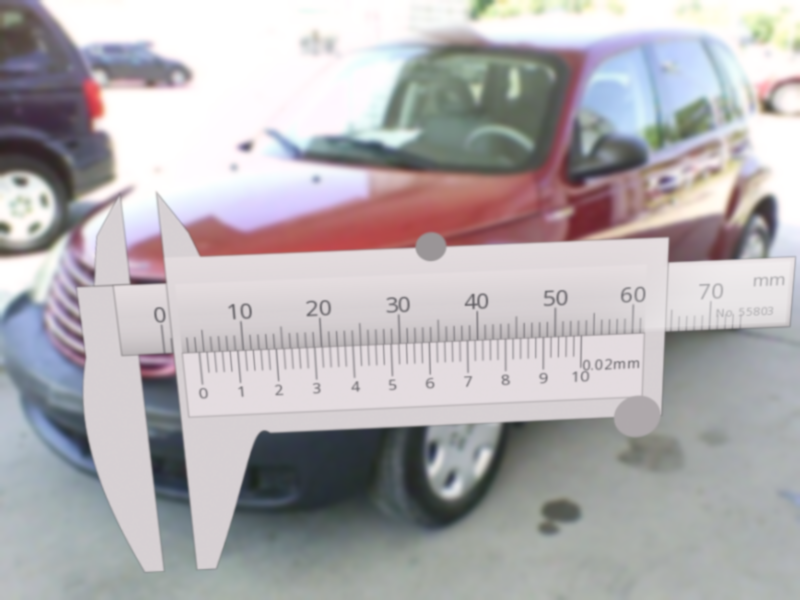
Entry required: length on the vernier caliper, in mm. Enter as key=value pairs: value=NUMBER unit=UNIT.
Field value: value=4.4 unit=mm
